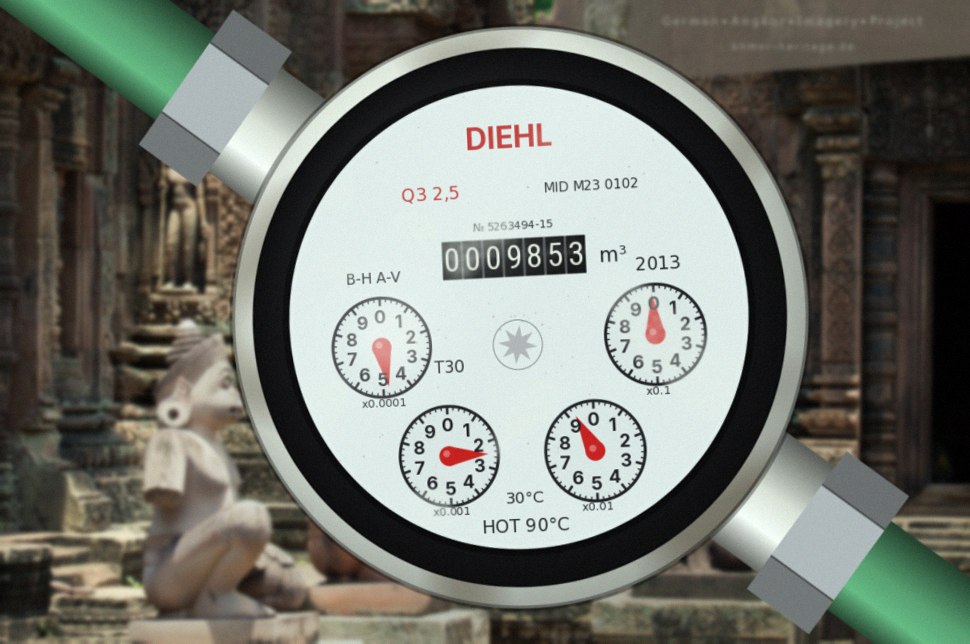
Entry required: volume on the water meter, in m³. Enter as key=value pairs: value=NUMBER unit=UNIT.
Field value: value=9852.9924 unit=m³
